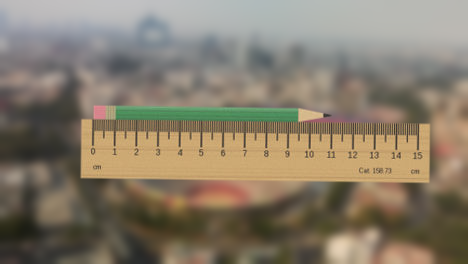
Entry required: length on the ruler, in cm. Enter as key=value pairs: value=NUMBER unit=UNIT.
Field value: value=11 unit=cm
